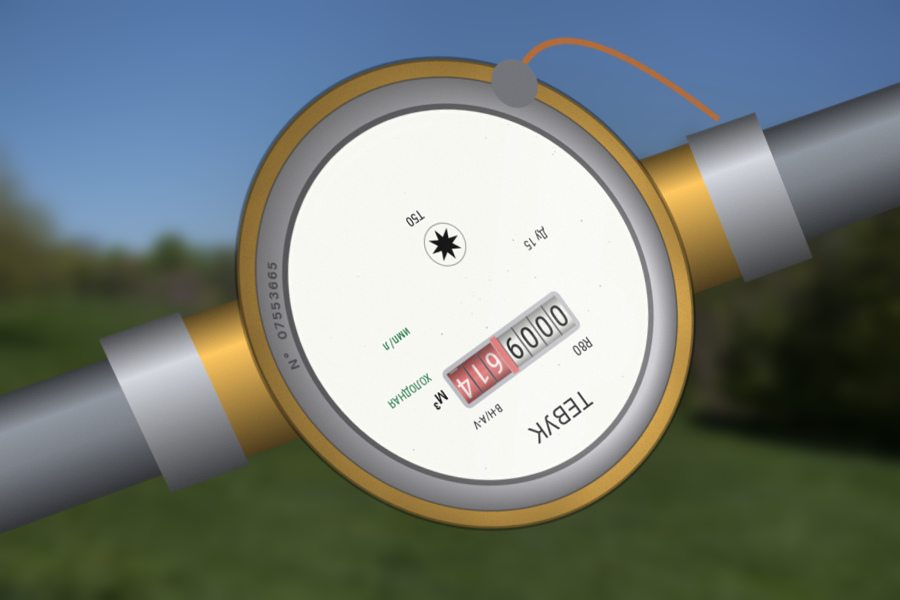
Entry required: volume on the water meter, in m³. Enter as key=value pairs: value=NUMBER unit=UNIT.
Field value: value=9.614 unit=m³
